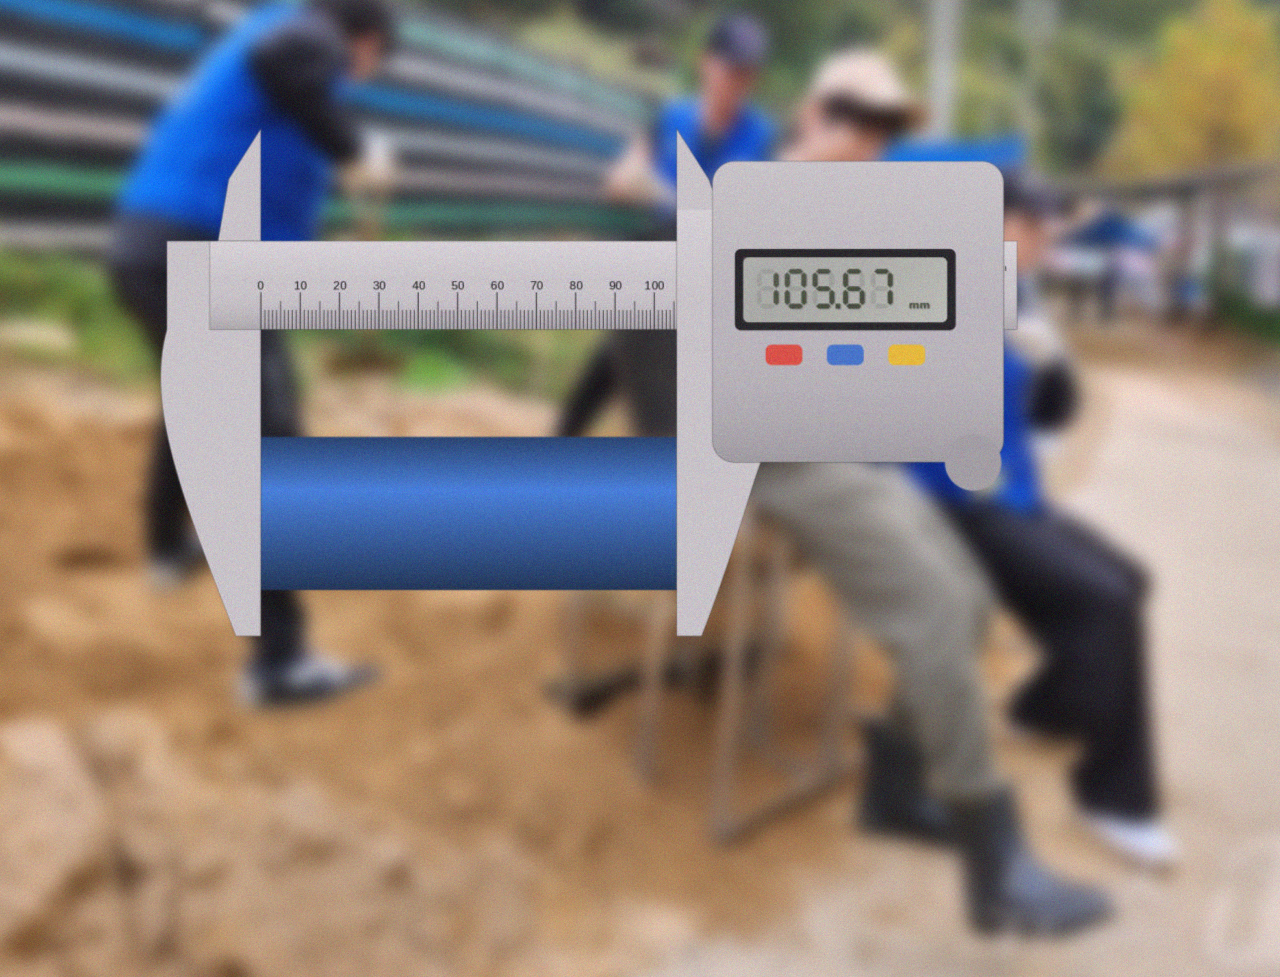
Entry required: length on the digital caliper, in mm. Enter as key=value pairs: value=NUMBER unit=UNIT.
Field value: value=105.67 unit=mm
